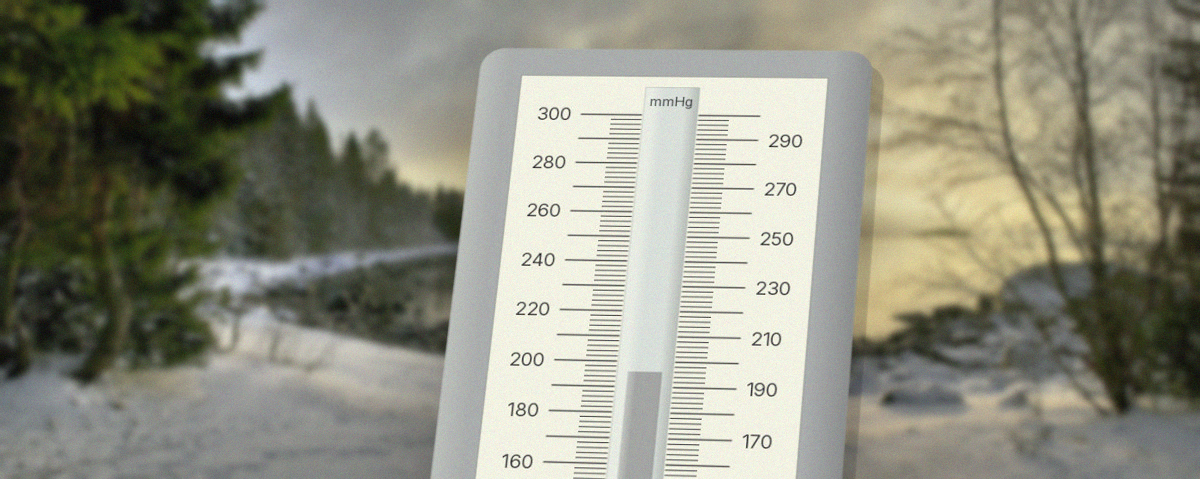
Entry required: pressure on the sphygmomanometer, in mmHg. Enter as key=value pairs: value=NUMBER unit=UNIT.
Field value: value=196 unit=mmHg
